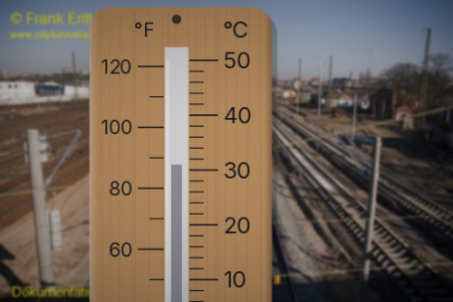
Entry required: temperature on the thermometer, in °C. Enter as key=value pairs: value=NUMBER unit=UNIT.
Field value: value=31 unit=°C
